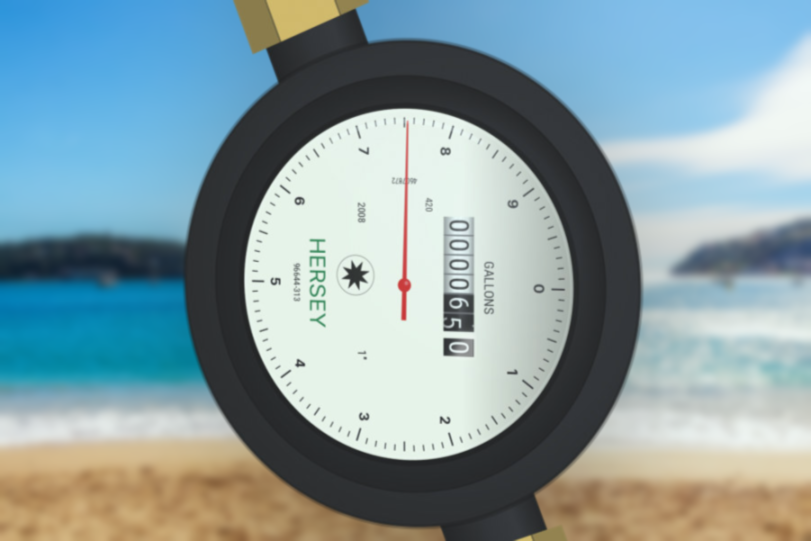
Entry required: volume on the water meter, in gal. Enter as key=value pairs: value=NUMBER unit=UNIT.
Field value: value=647.5 unit=gal
